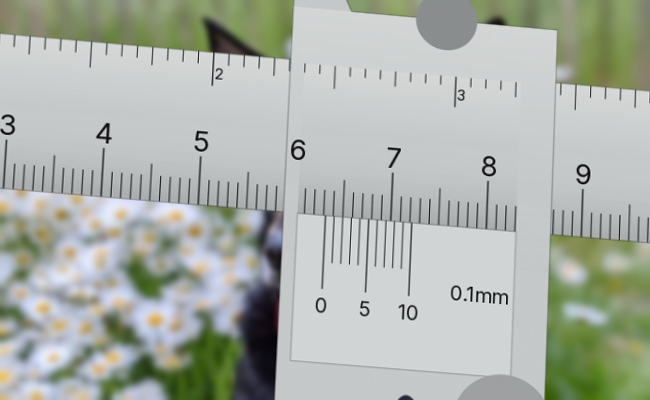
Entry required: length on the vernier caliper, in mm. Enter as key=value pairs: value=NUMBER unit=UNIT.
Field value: value=63.2 unit=mm
